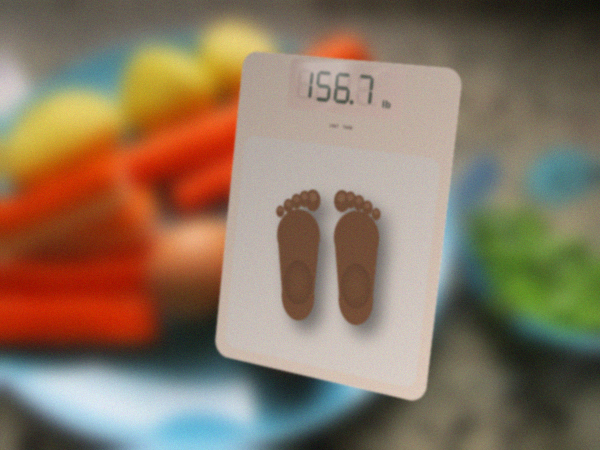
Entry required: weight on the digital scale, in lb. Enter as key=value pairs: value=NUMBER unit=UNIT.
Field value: value=156.7 unit=lb
